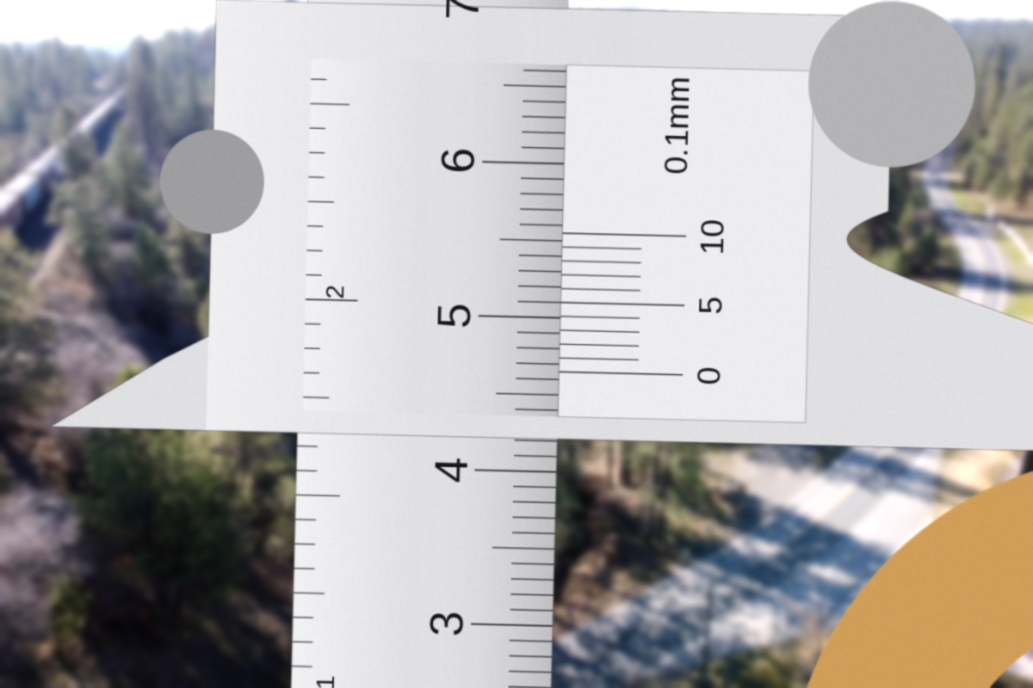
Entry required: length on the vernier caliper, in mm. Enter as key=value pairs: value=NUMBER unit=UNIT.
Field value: value=46.5 unit=mm
